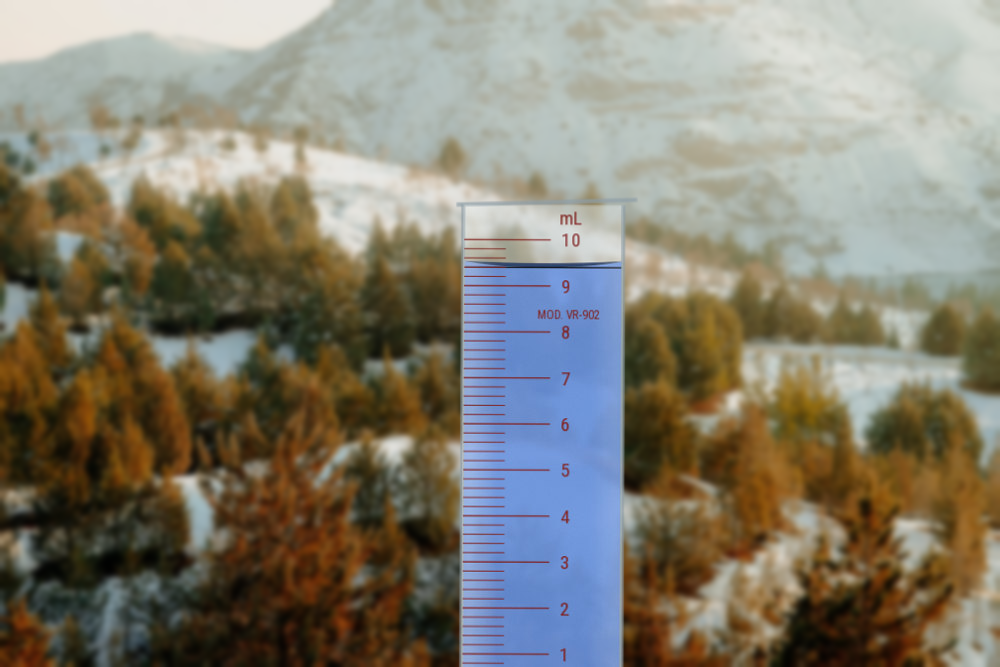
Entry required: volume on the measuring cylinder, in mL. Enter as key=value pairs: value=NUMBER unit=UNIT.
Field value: value=9.4 unit=mL
